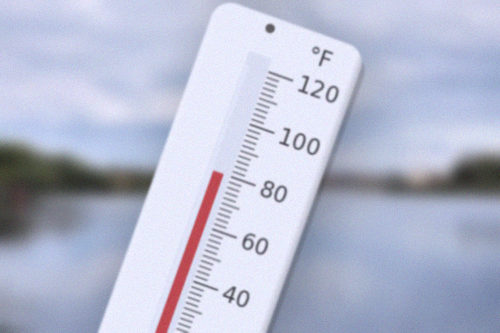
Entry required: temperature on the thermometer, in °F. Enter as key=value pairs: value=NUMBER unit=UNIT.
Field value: value=80 unit=°F
